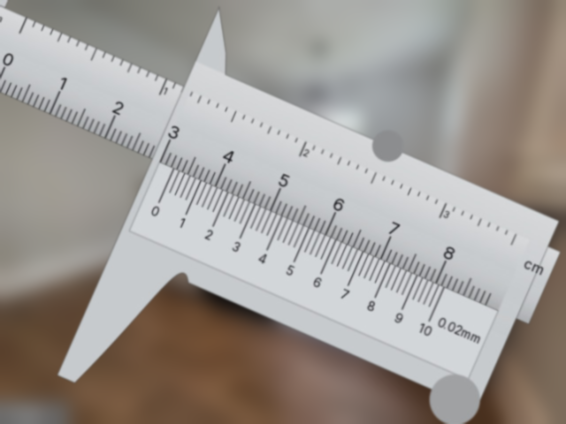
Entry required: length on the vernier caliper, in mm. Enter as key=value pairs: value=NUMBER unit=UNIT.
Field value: value=32.5 unit=mm
